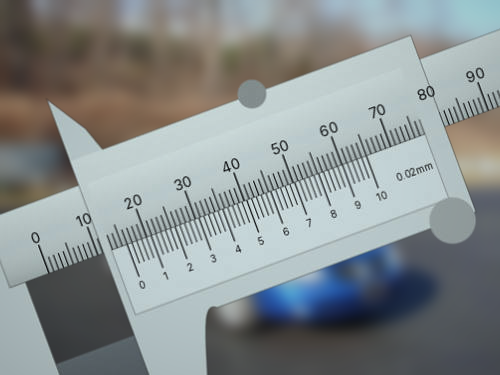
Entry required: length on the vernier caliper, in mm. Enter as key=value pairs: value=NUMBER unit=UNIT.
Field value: value=16.0 unit=mm
